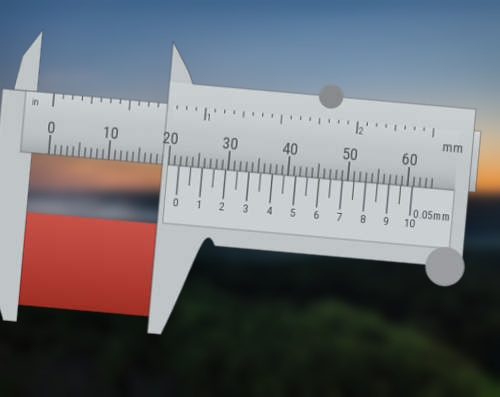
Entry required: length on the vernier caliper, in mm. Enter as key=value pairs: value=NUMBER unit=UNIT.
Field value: value=21.8 unit=mm
